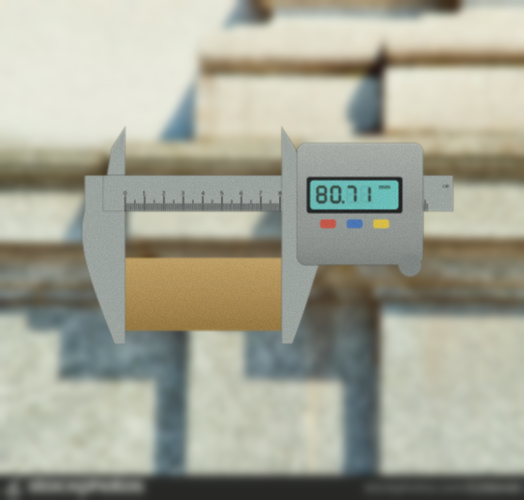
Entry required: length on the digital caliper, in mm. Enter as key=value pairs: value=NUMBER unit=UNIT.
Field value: value=80.71 unit=mm
